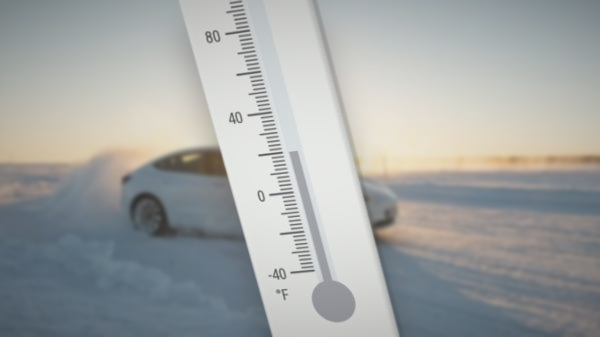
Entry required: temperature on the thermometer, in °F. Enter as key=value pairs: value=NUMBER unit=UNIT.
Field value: value=20 unit=°F
